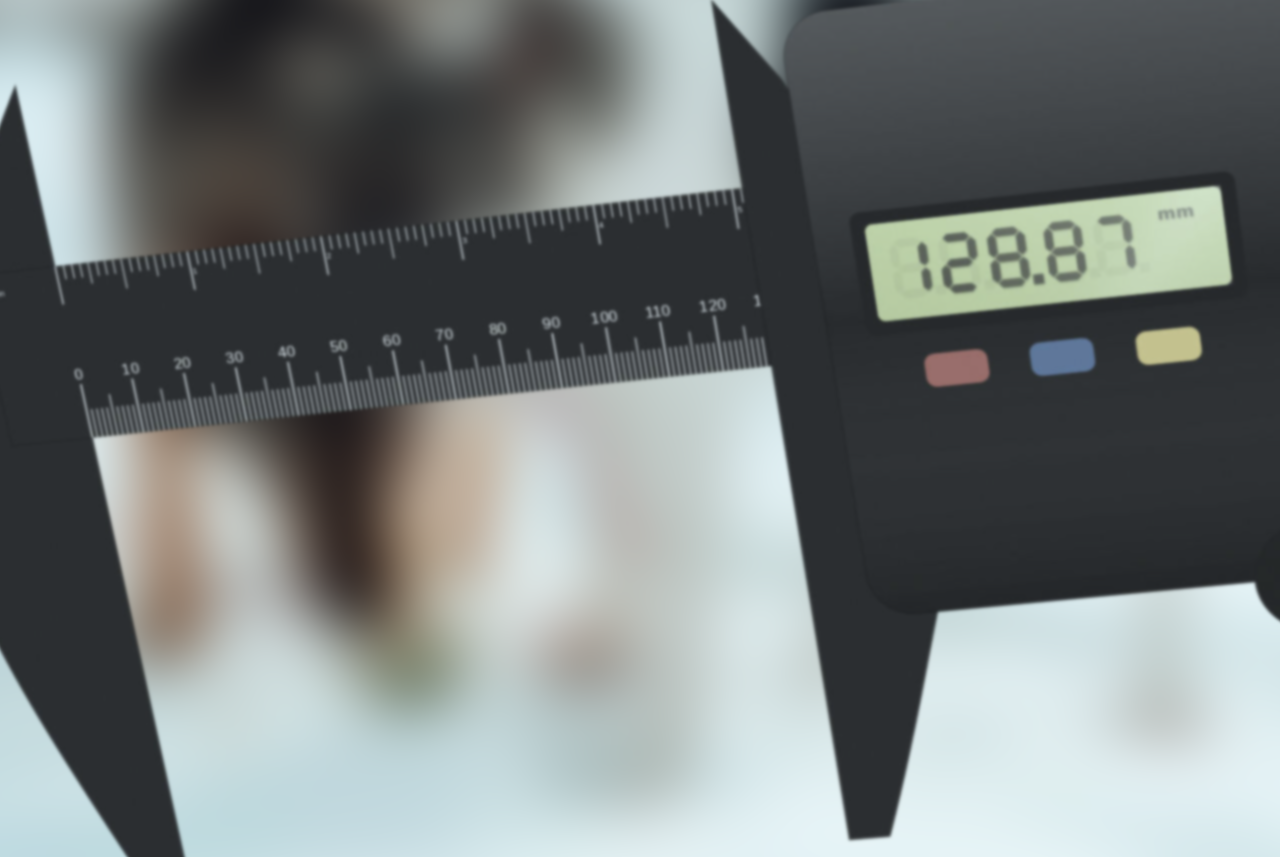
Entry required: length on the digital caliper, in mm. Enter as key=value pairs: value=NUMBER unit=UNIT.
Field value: value=128.87 unit=mm
